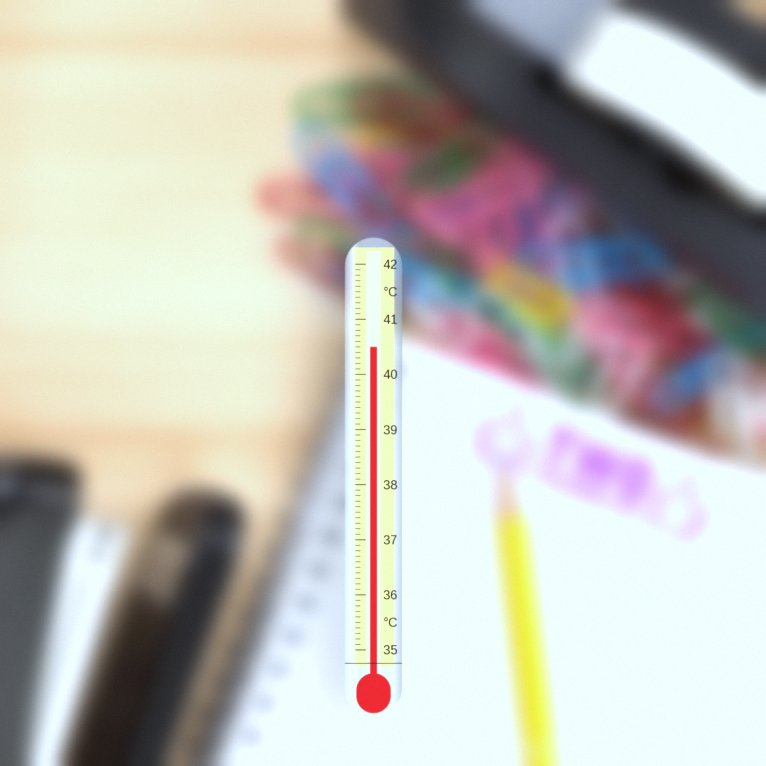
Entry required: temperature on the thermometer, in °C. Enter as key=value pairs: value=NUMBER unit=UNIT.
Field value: value=40.5 unit=°C
